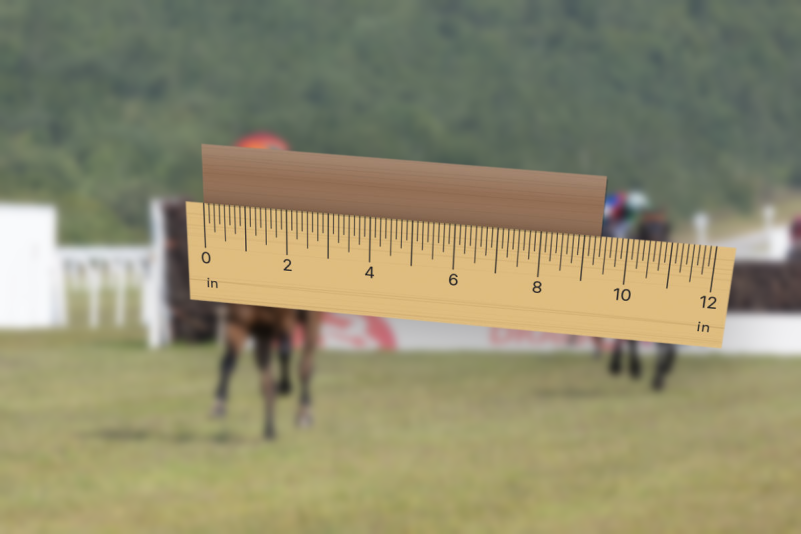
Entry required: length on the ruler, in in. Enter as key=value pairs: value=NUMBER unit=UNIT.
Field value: value=9.375 unit=in
